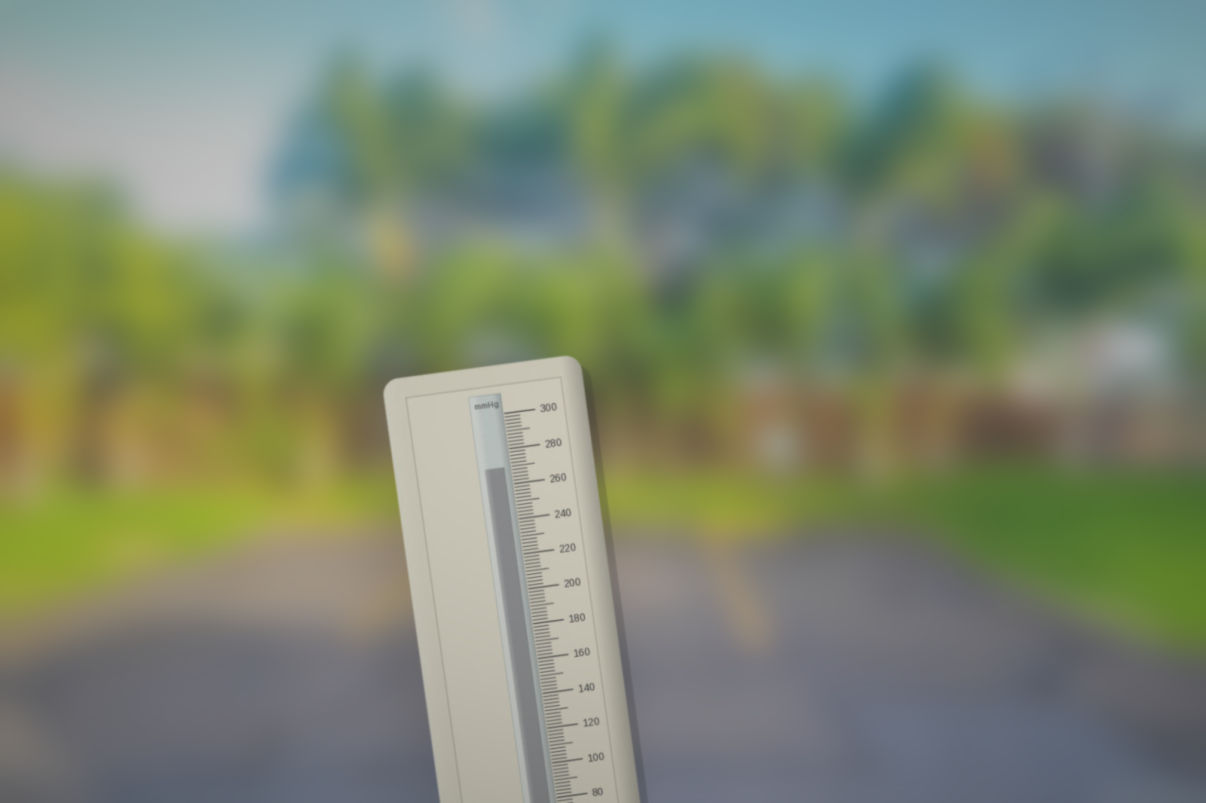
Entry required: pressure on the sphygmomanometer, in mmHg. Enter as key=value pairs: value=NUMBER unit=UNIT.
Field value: value=270 unit=mmHg
